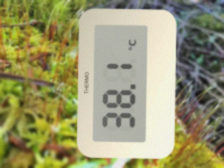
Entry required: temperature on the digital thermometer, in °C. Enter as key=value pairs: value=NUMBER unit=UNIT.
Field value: value=38.1 unit=°C
